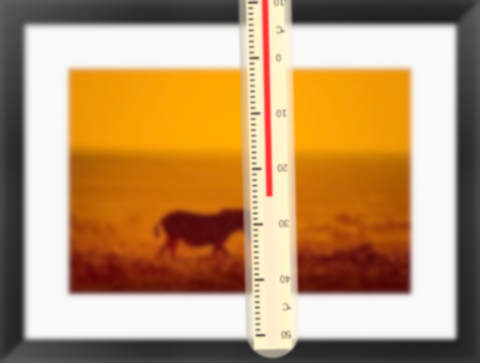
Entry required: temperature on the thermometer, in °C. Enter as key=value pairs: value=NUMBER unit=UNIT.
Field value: value=25 unit=°C
